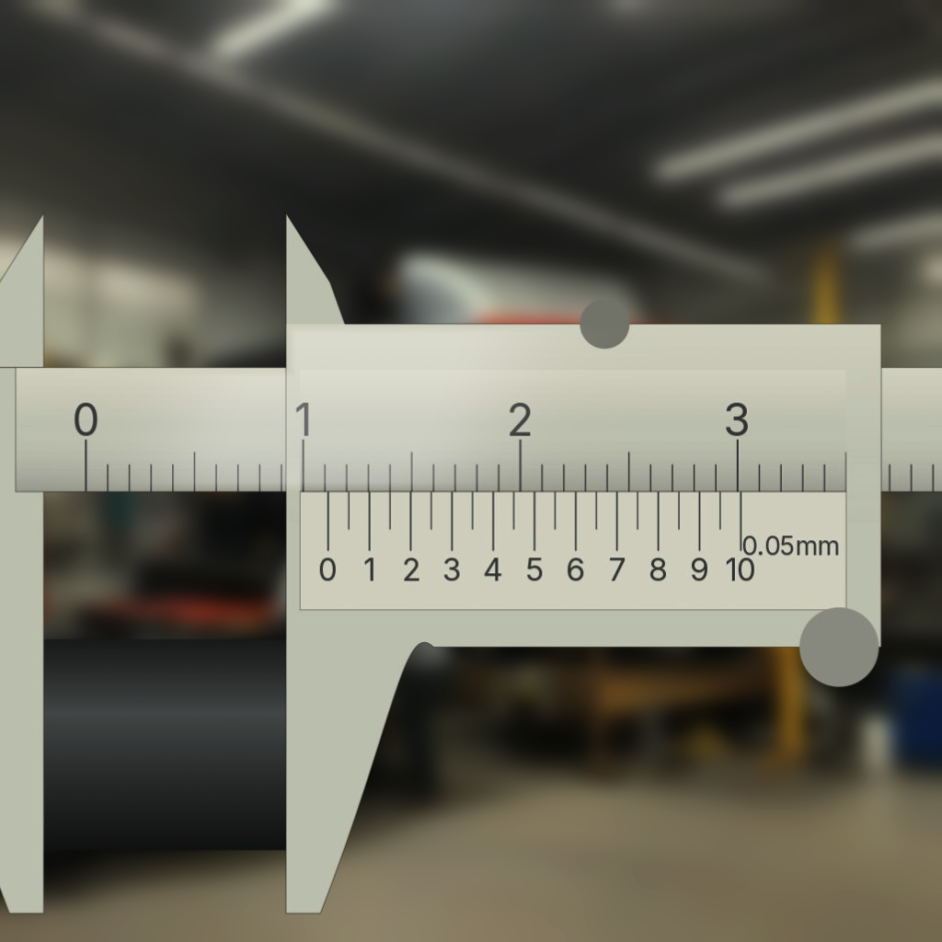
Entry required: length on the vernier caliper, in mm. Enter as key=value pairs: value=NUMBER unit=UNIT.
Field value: value=11.15 unit=mm
